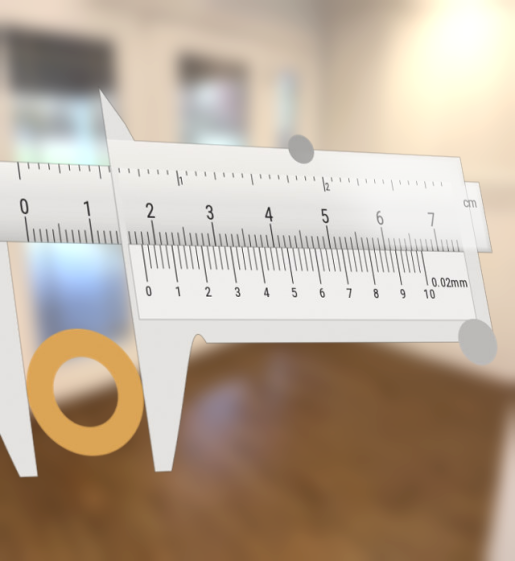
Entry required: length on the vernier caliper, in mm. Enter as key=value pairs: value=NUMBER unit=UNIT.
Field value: value=17.8 unit=mm
